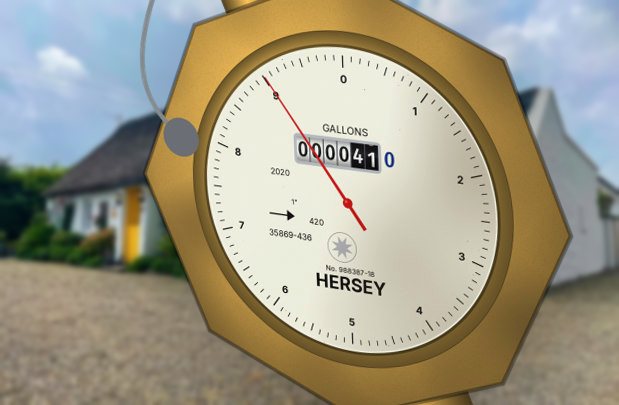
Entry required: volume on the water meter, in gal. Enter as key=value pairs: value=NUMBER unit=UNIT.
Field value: value=409.0 unit=gal
